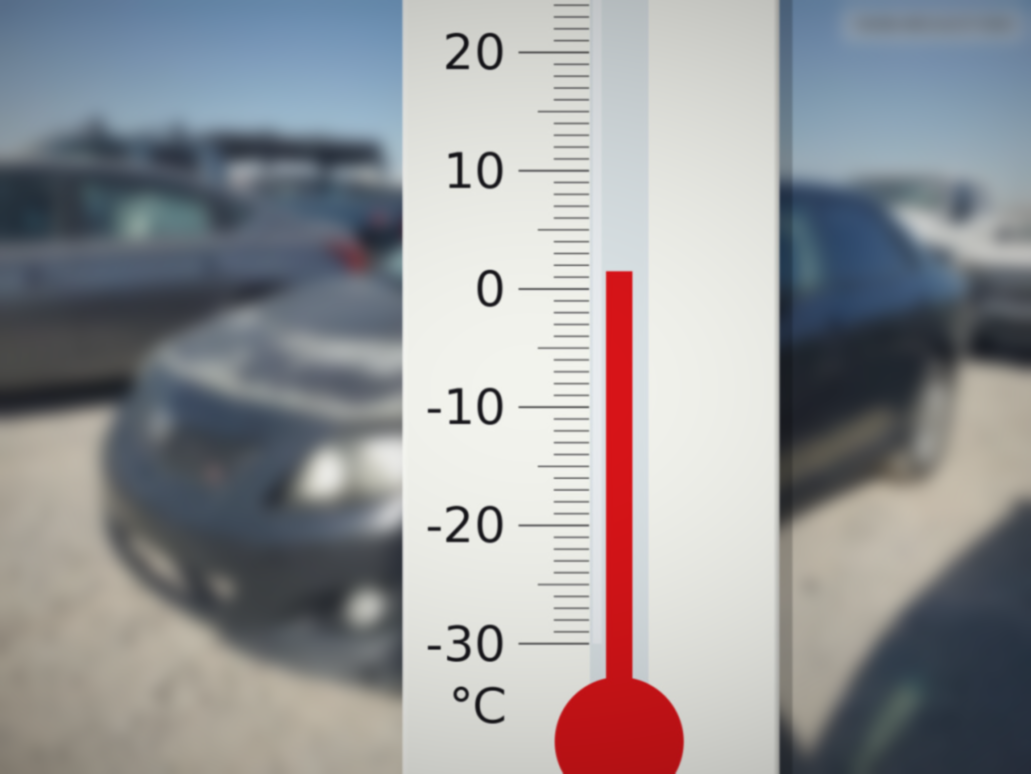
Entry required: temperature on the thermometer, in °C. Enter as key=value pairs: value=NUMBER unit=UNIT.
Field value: value=1.5 unit=°C
